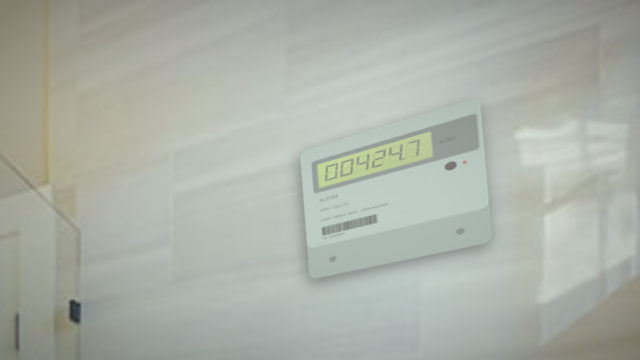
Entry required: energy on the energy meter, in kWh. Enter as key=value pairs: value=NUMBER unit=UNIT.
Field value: value=424.7 unit=kWh
